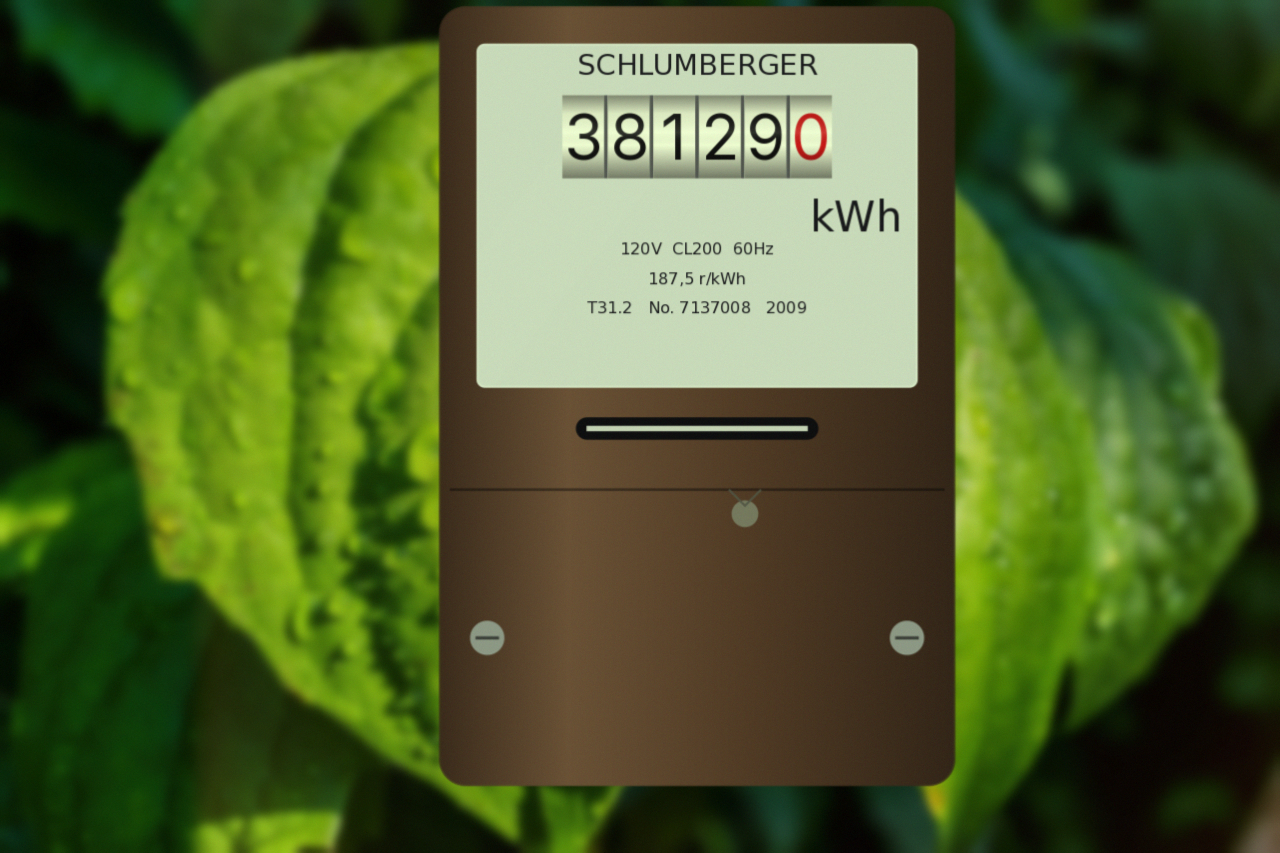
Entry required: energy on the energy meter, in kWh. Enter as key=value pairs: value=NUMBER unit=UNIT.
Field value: value=38129.0 unit=kWh
